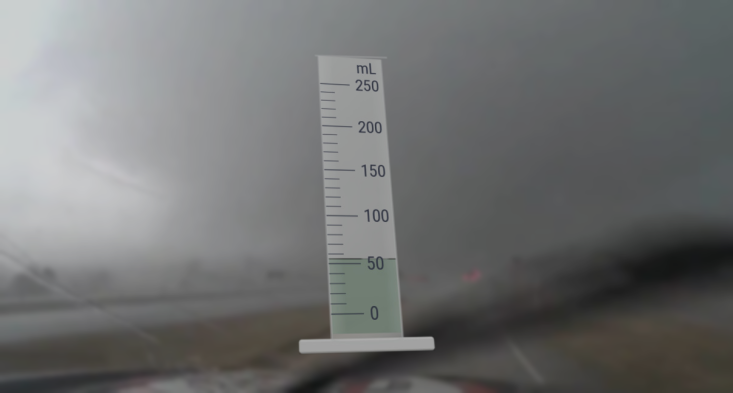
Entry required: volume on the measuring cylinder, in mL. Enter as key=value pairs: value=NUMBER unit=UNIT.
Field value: value=55 unit=mL
